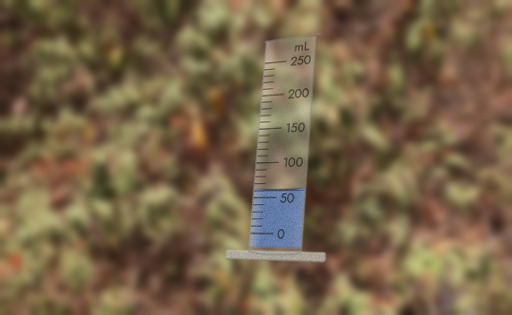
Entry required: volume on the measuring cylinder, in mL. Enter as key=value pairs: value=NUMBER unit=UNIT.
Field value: value=60 unit=mL
